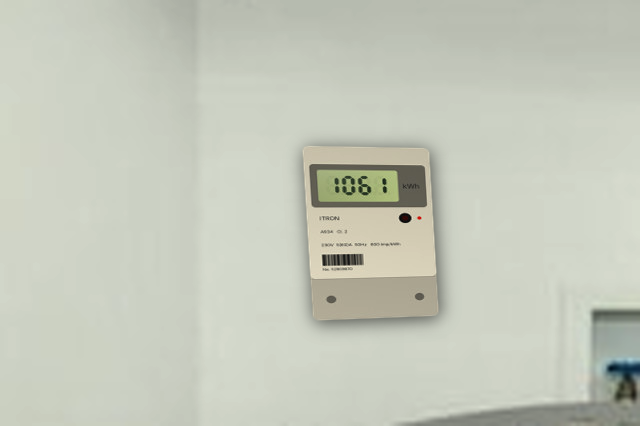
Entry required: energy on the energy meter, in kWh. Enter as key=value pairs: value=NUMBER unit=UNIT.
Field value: value=1061 unit=kWh
